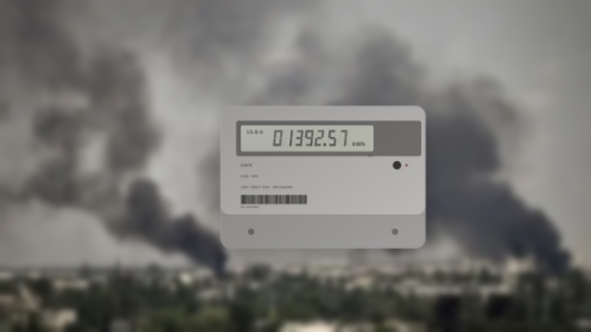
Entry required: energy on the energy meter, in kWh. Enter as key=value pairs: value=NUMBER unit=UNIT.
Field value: value=1392.57 unit=kWh
